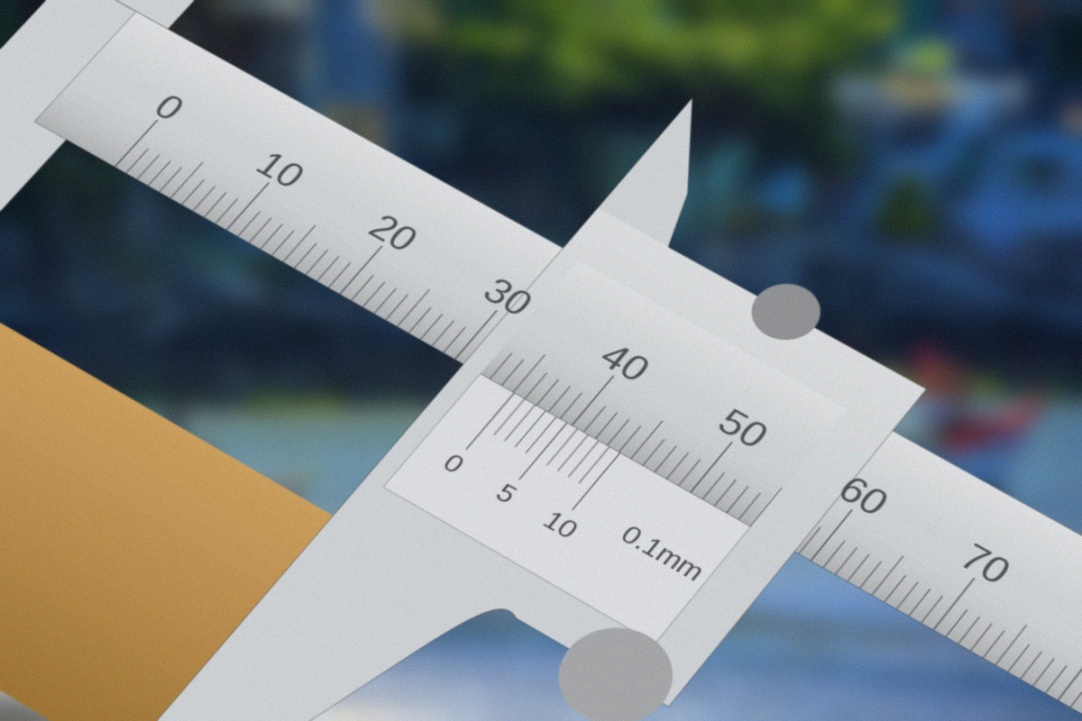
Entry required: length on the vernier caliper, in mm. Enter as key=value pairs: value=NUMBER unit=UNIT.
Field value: value=35.1 unit=mm
